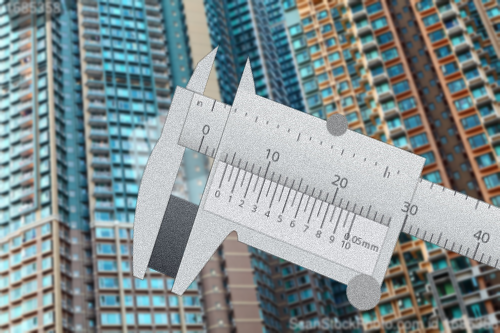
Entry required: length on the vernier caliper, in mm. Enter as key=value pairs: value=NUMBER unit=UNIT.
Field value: value=4.4 unit=mm
